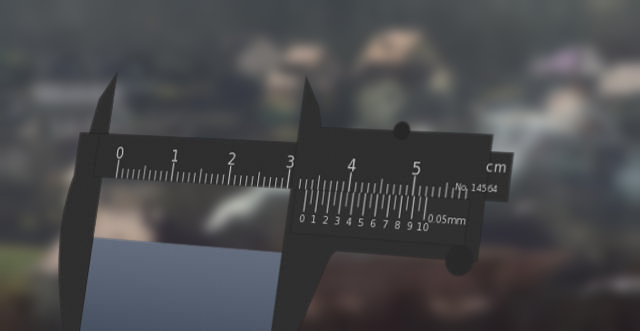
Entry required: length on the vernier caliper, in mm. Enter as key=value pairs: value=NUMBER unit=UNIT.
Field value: value=33.2 unit=mm
